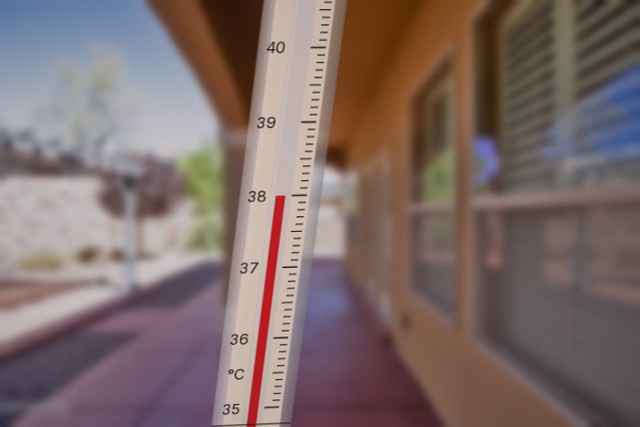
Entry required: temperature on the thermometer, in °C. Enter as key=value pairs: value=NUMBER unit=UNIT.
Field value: value=38 unit=°C
